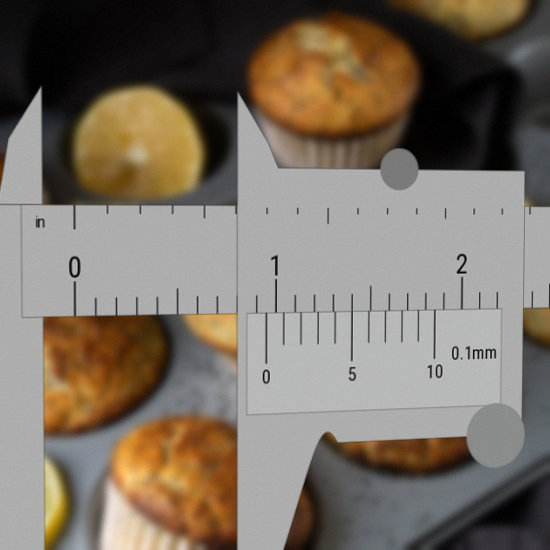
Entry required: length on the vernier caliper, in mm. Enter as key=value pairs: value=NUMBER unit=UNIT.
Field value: value=9.5 unit=mm
